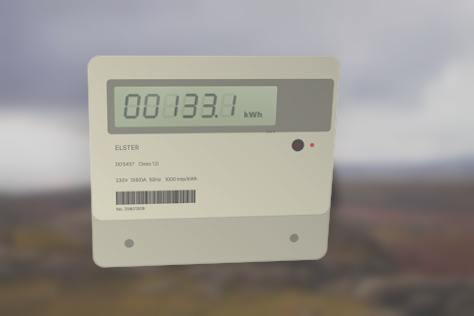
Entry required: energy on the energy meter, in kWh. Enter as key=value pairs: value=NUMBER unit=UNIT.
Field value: value=133.1 unit=kWh
